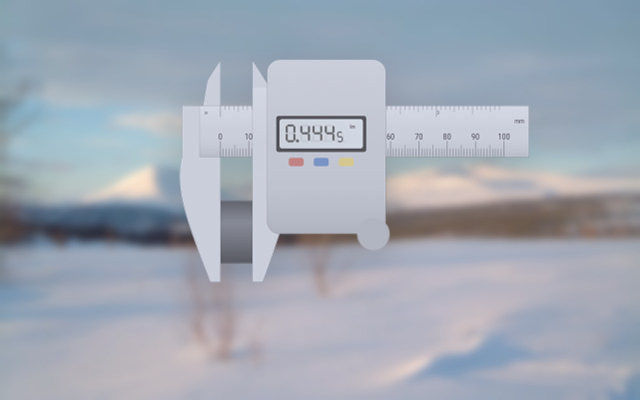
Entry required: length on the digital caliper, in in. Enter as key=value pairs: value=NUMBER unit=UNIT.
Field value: value=0.4445 unit=in
